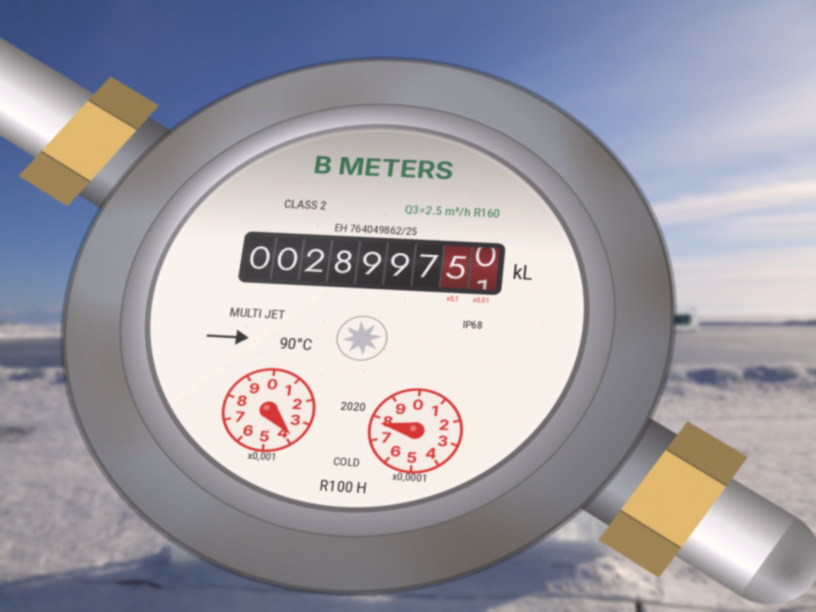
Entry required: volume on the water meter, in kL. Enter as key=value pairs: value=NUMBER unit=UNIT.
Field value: value=28997.5037 unit=kL
